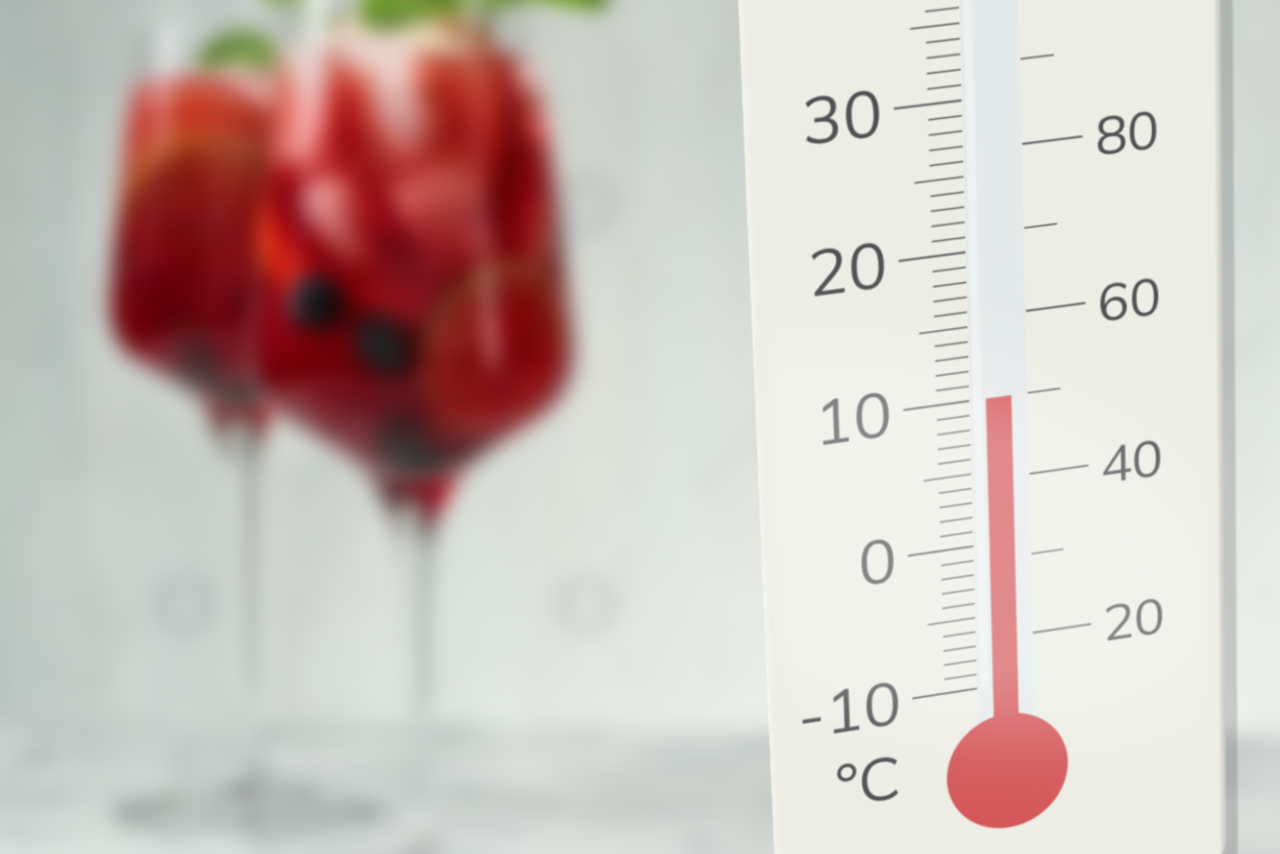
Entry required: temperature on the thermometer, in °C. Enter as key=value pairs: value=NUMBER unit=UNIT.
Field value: value=10 unit=°C
